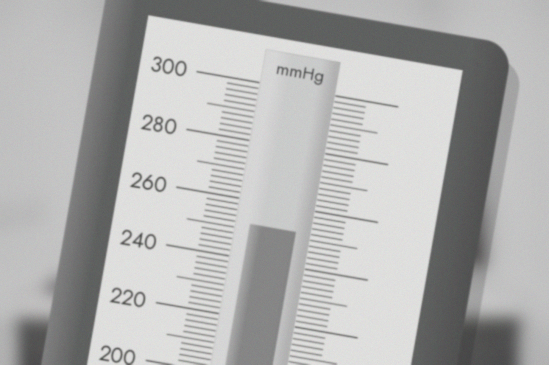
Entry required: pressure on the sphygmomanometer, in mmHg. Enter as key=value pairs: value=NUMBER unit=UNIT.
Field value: value=252 unit=mmHg
